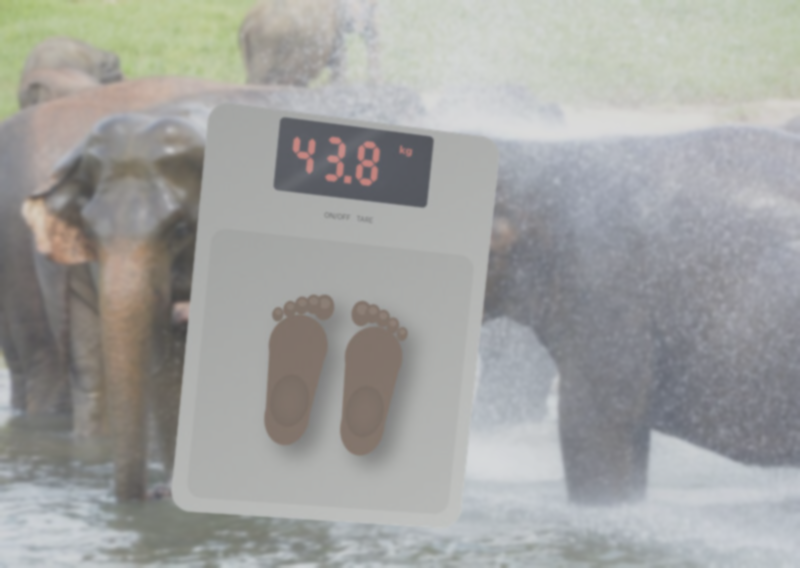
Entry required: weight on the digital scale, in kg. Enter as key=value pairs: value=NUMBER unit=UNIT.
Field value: value=43.8 unit=kg
